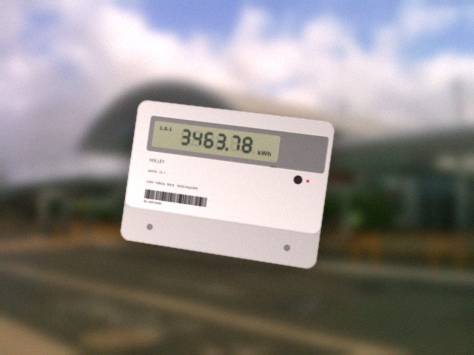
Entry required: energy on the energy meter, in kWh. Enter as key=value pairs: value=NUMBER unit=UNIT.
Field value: value=3463.78 unit=kWh
